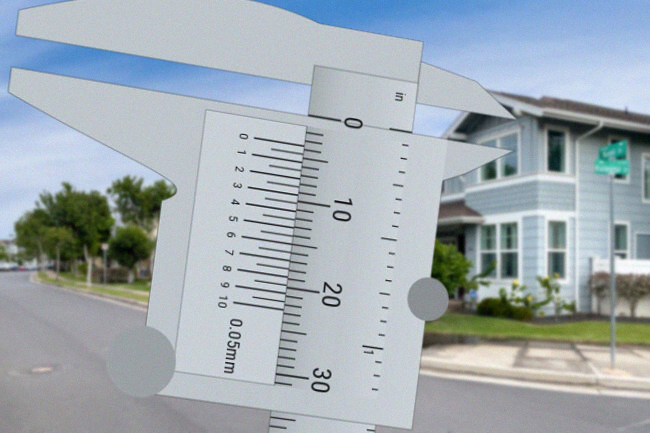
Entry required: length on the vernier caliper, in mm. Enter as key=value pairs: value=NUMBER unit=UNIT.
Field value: value=3.6 unit=mm
